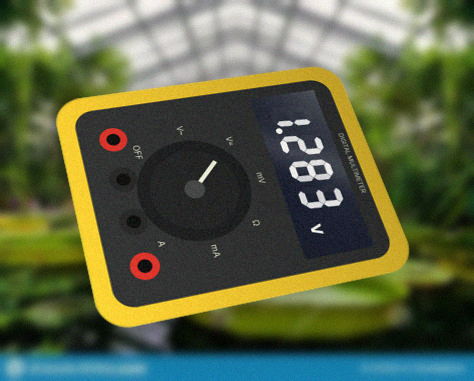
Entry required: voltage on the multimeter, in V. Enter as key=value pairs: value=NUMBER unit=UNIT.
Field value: value=1.283 unit=V
